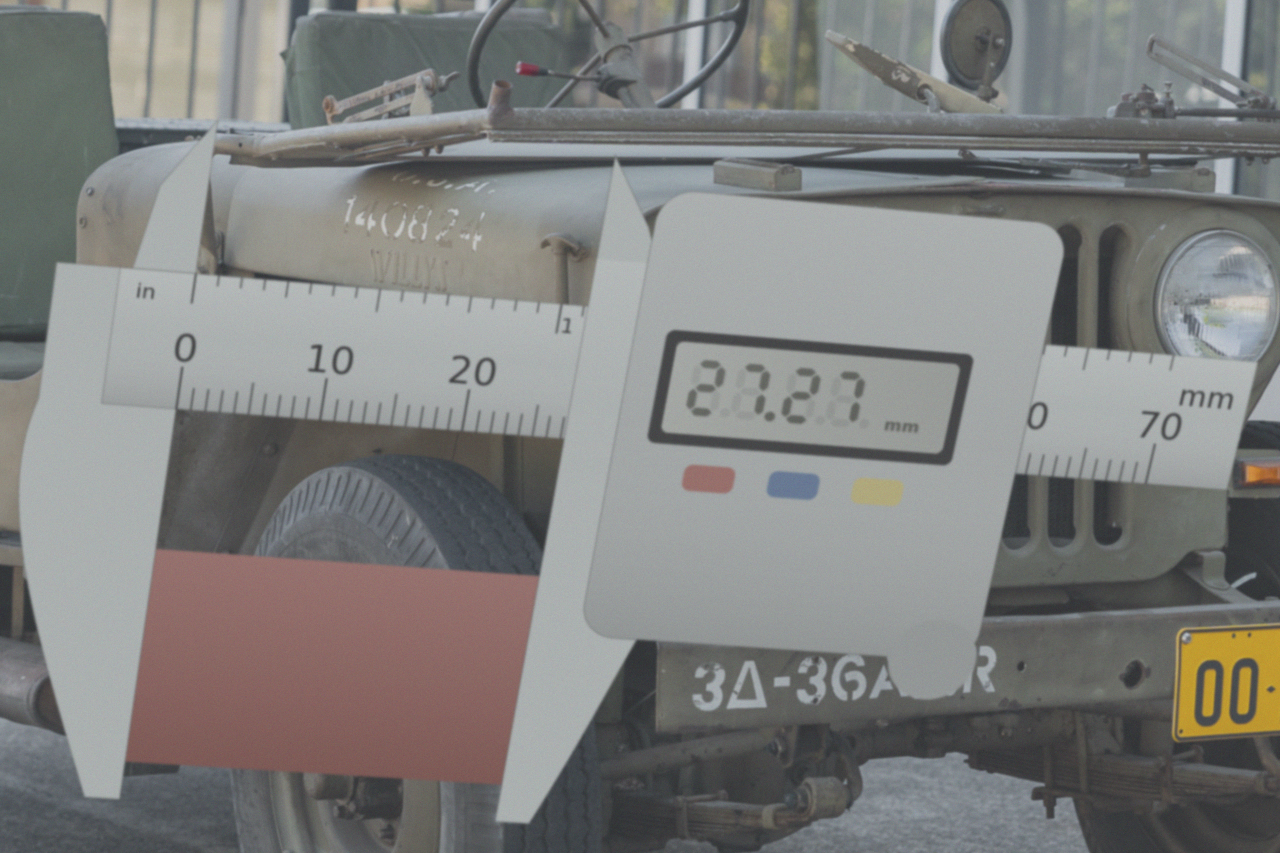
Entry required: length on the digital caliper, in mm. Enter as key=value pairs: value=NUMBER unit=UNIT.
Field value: value=27.27 unit=mm
